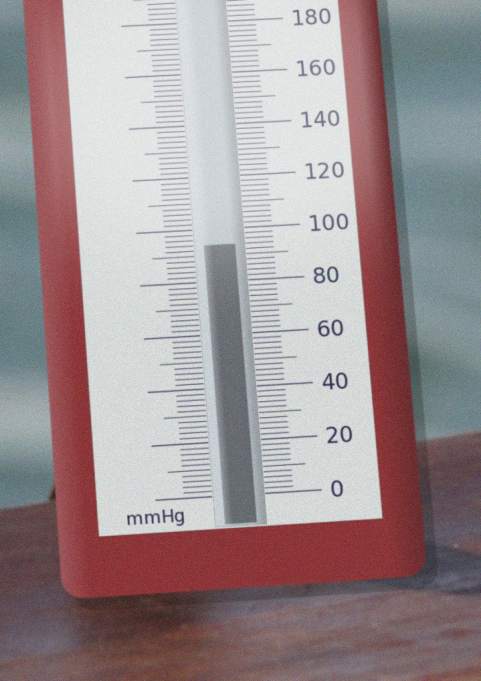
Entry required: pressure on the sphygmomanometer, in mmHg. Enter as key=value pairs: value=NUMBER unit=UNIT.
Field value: value=94 unit=mmHg
